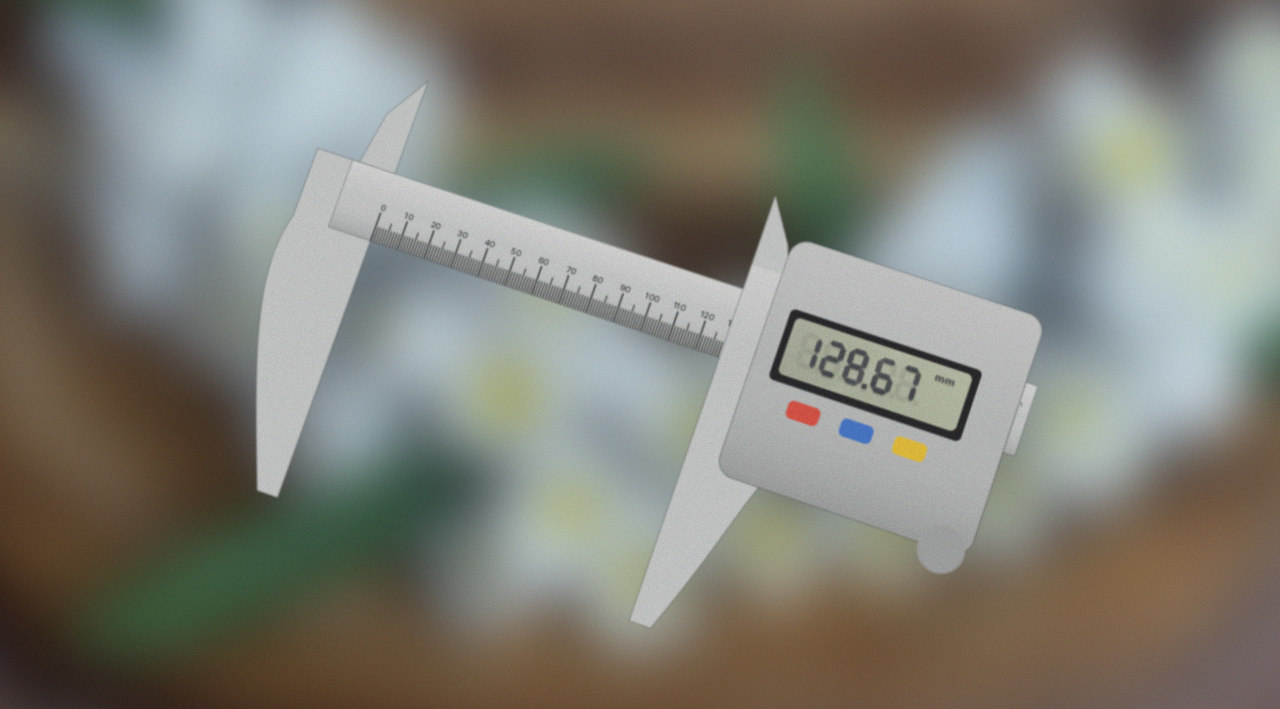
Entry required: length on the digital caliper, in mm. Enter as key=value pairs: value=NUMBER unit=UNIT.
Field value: value=128.67 unit=mm
